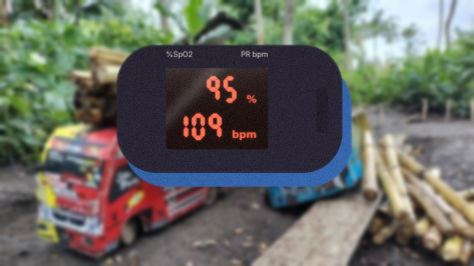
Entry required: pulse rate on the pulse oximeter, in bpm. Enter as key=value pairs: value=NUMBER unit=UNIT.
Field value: value=109 unit=bpm
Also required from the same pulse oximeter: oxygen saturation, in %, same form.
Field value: value=95 unit=%
